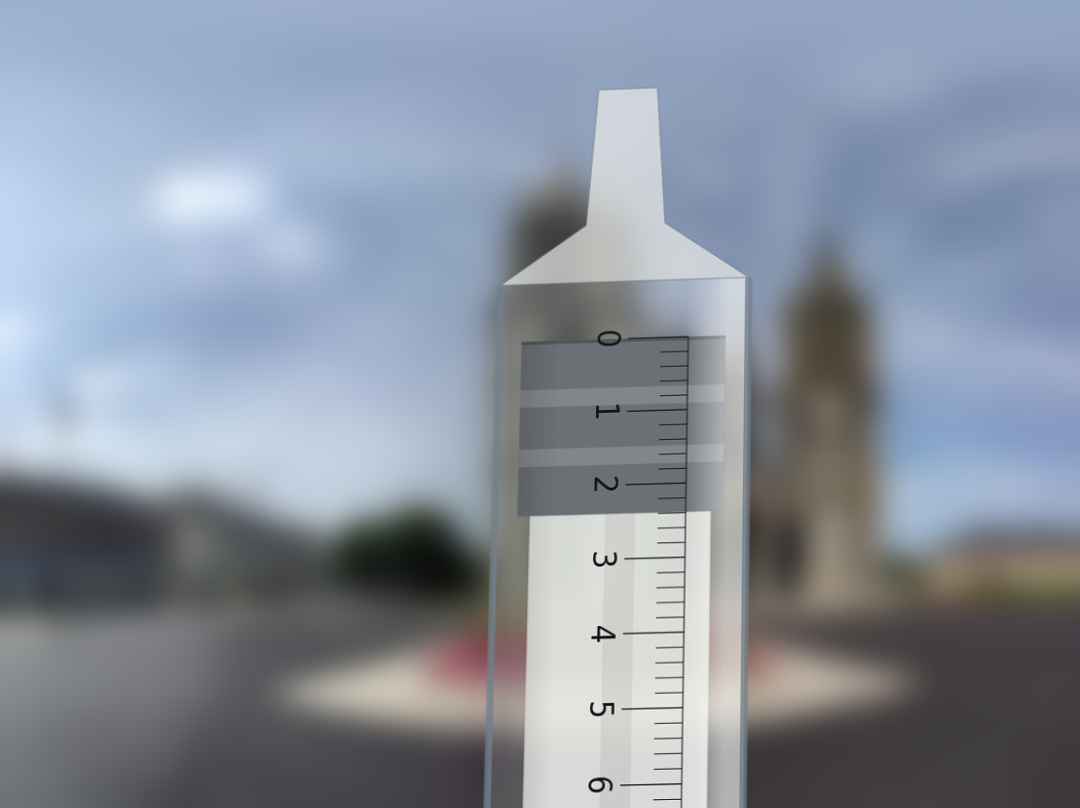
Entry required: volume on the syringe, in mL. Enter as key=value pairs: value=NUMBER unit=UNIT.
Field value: value=0 unit=mL
